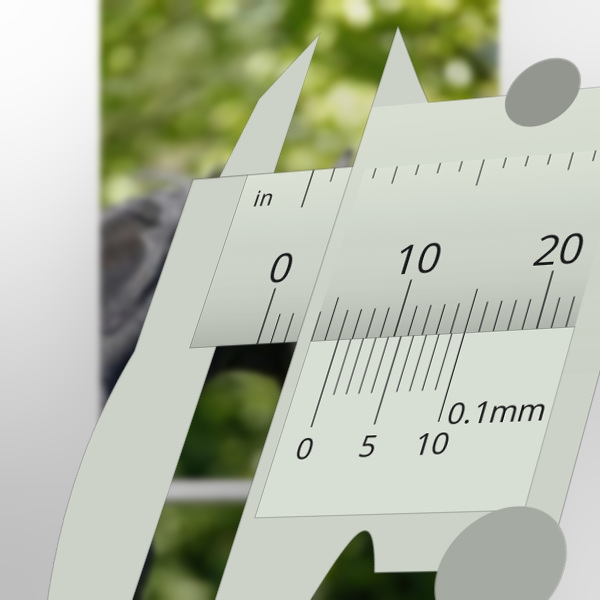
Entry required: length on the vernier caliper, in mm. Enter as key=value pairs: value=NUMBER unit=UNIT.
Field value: value=6.0 unit=mm
